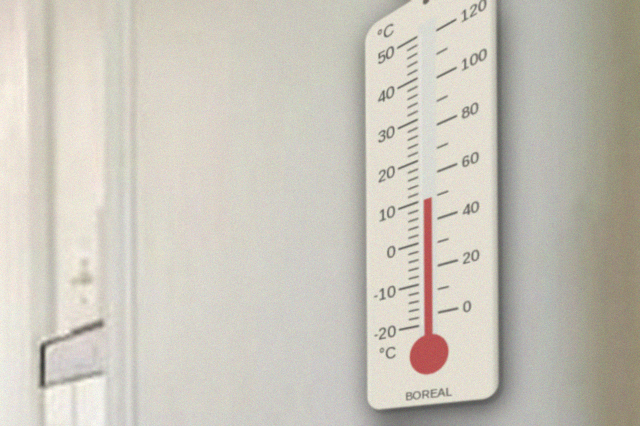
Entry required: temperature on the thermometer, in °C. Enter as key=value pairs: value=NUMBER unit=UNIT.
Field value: value=10 unit=°C
